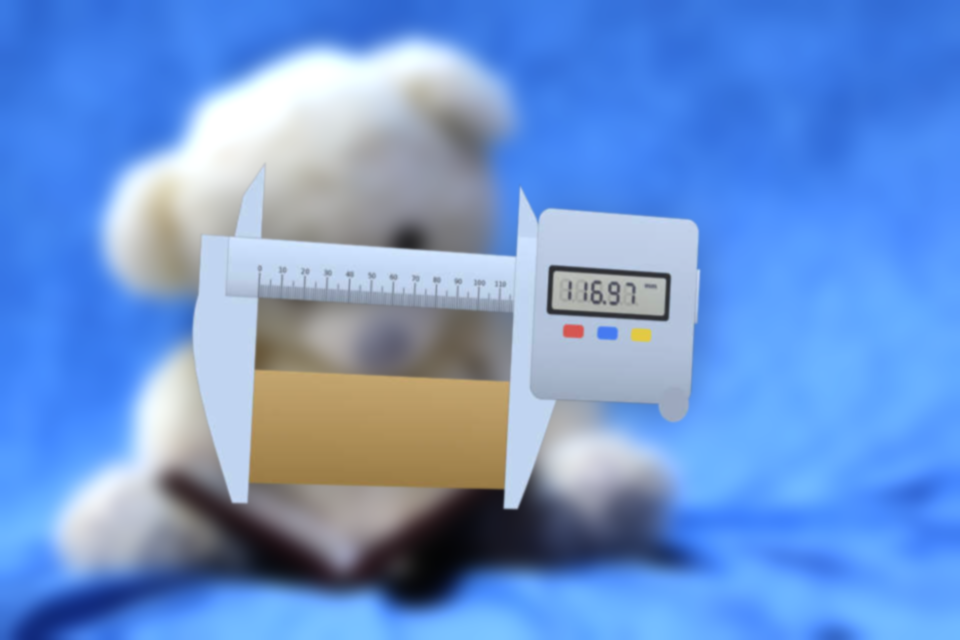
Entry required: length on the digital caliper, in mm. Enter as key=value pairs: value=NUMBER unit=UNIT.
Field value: value=116.97 unit=mm
